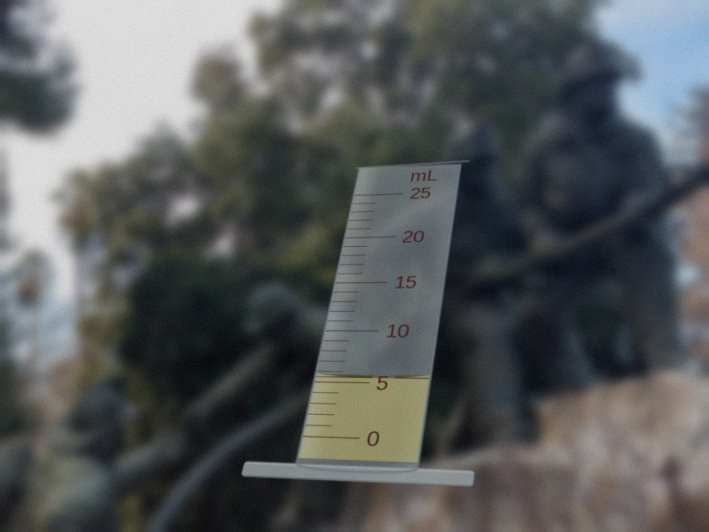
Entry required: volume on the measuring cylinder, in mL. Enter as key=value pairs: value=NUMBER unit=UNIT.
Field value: value=5.5 unit=mL
